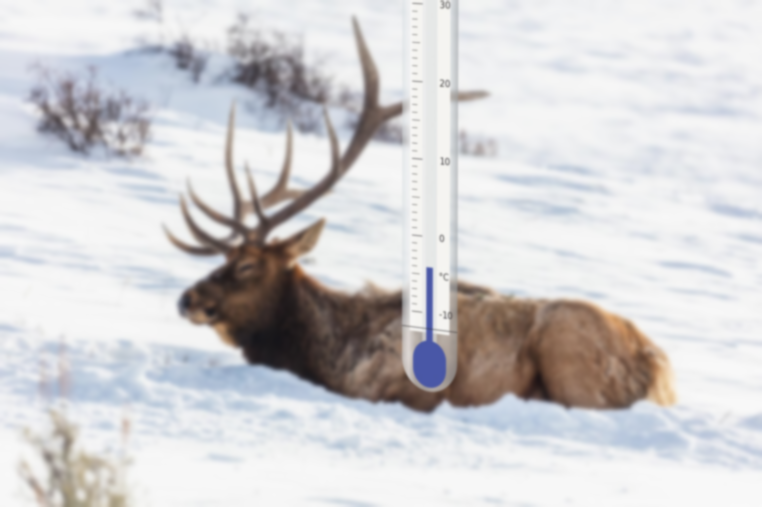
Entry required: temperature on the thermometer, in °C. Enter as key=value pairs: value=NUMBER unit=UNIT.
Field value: value=-4 unit=°C
